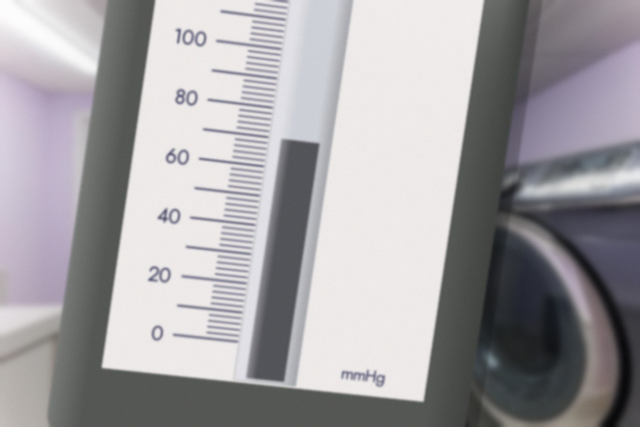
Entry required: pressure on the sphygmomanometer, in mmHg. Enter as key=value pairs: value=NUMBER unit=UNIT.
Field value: value=70 unit=mmHg
